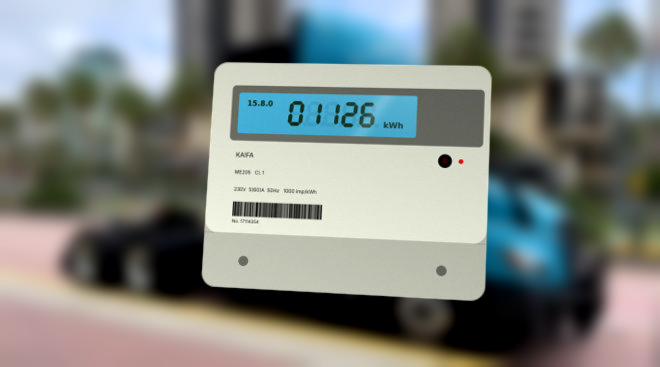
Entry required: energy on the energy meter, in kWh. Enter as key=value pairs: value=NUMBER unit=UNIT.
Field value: value=1126 unit=kWh
